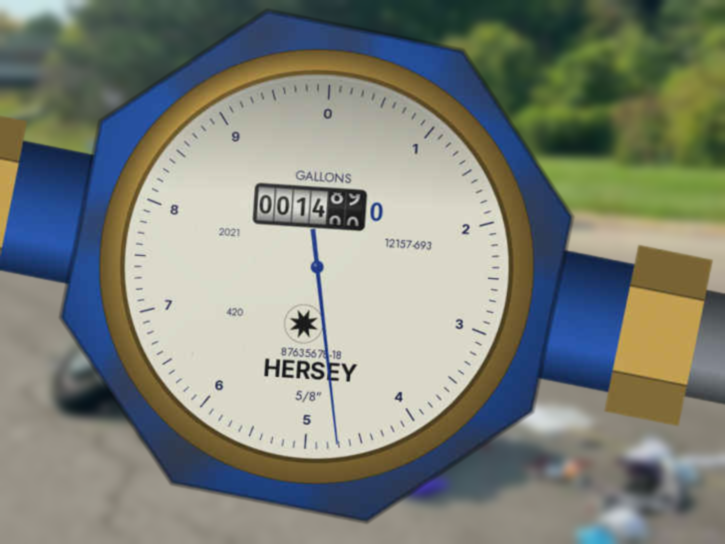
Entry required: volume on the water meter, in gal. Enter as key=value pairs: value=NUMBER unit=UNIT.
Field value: value=14894.7 unit=gal
